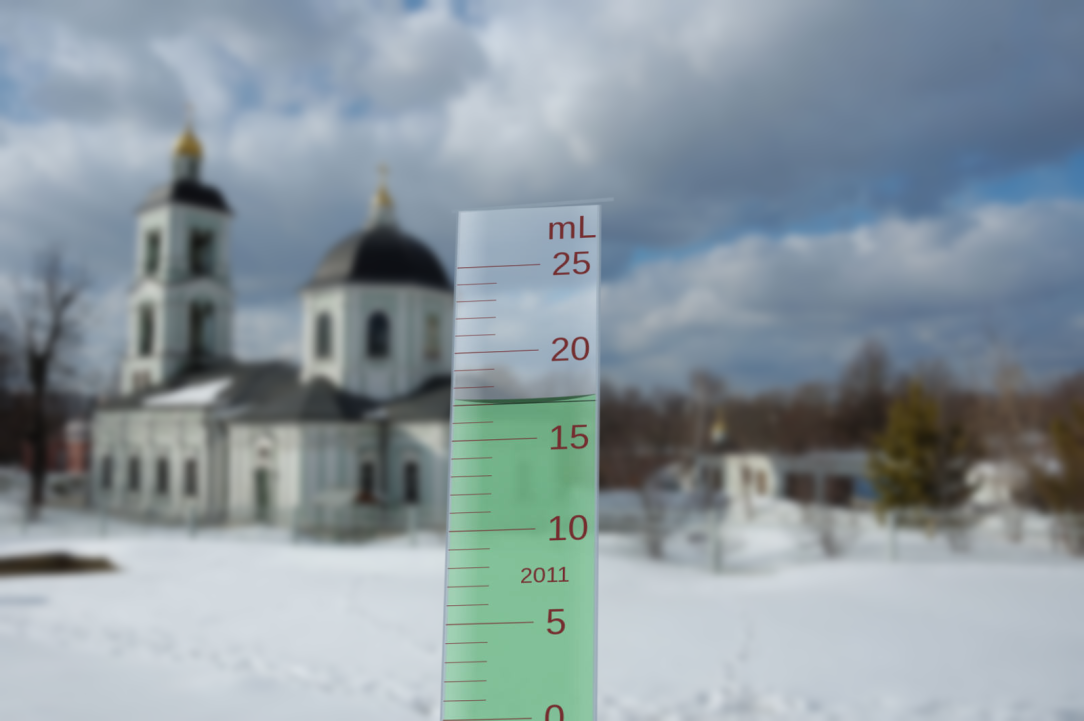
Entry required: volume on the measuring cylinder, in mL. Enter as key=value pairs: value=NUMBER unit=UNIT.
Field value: value=17 unit=mL
